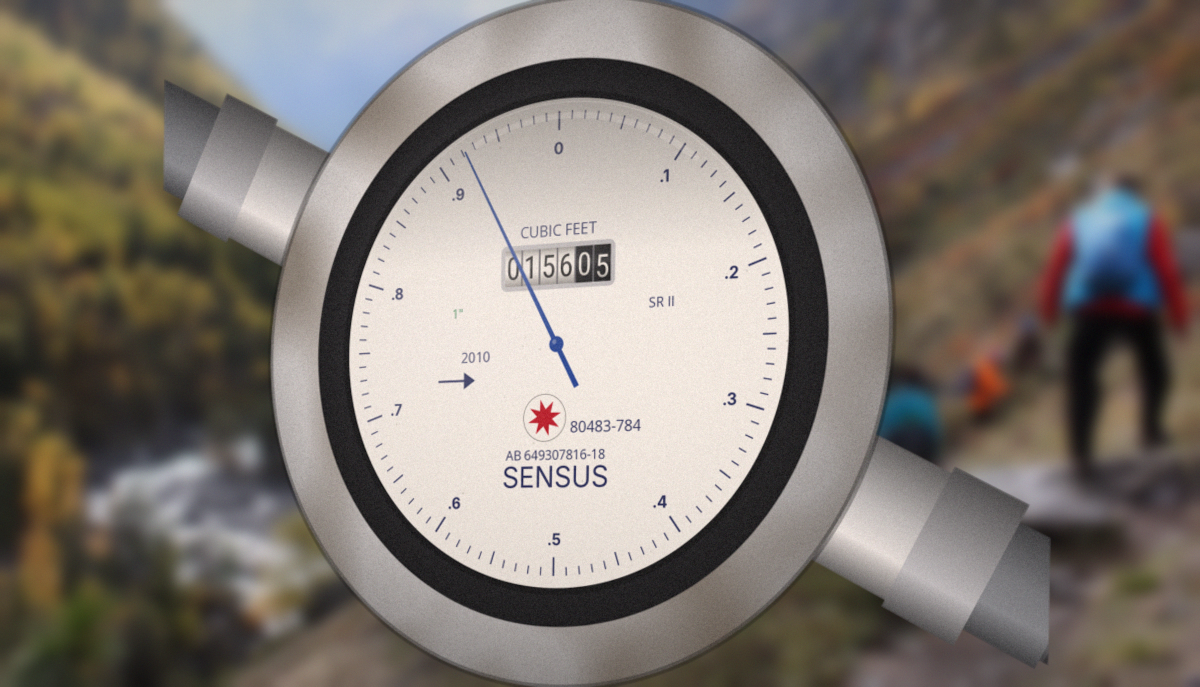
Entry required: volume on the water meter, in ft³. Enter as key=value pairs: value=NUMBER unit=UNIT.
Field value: value=15604.92 unit=ft³
